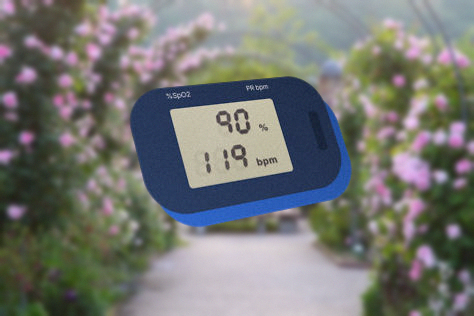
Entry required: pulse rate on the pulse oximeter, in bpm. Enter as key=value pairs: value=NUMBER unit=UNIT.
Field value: value=119 unit=bpm
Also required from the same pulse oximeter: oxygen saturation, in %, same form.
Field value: value=90 unit=%
